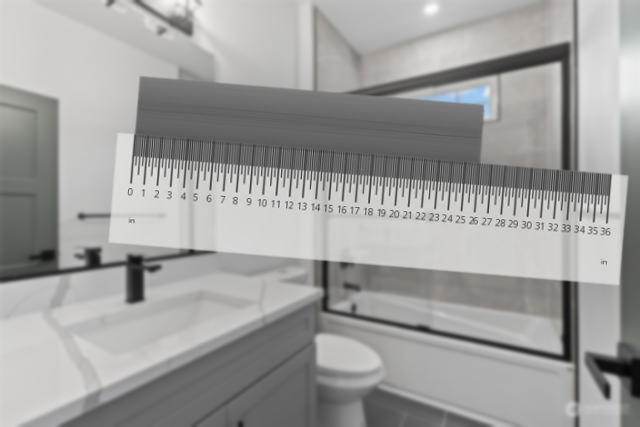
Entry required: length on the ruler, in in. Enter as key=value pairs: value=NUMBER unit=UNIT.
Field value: value=26 unit=in
